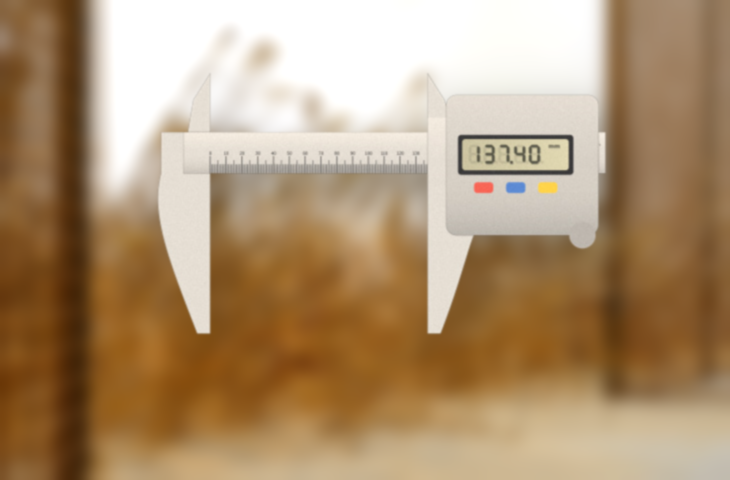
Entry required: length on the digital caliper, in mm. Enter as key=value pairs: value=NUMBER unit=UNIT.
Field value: value=137.40 unit=mm
